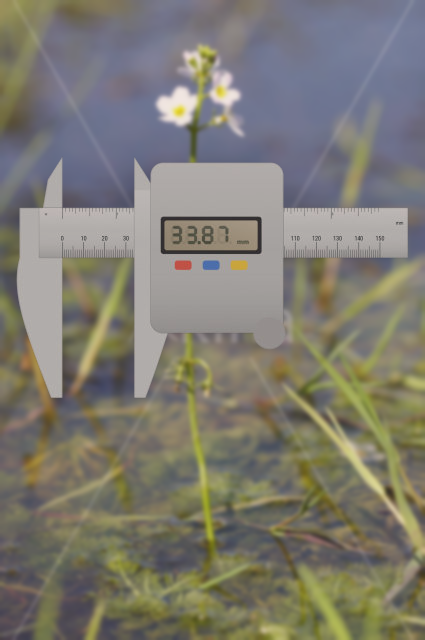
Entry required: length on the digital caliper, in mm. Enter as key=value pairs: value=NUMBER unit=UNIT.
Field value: value=33.87 unit=mm
